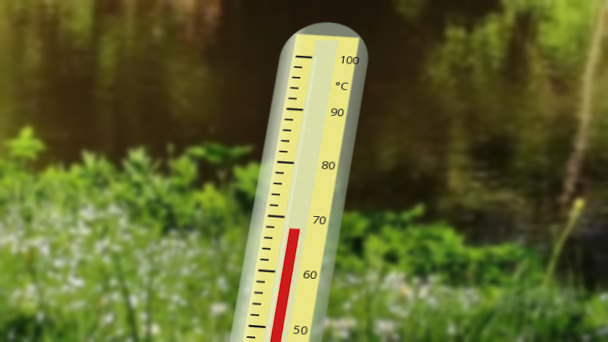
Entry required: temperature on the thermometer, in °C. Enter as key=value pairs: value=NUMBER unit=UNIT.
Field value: value=68 unit=°C
